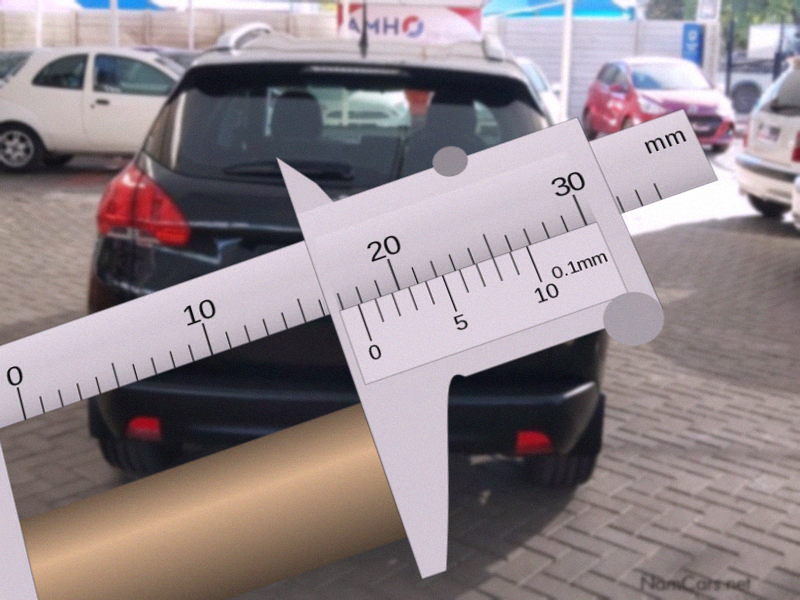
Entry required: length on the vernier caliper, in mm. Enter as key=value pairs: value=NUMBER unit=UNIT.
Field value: value=17.8 unit=mm
